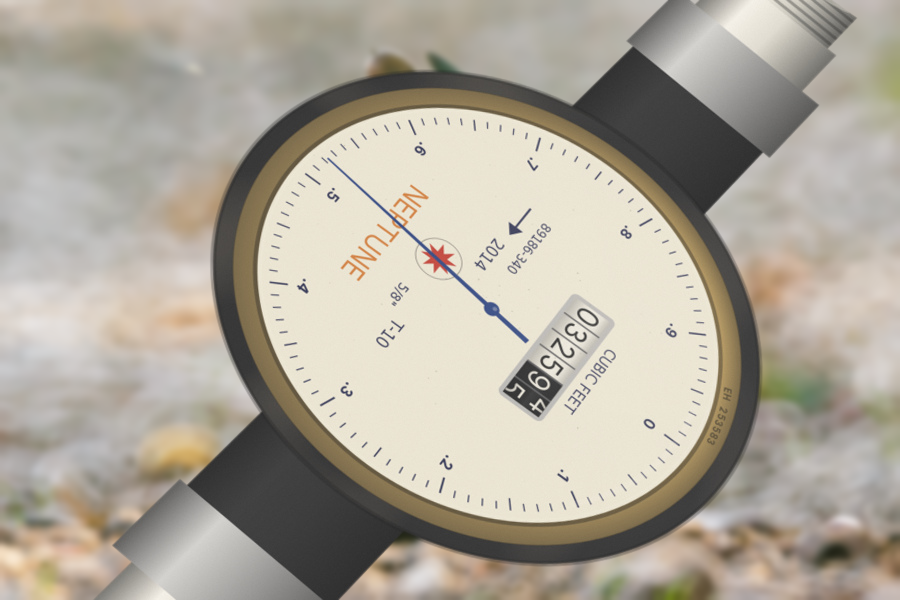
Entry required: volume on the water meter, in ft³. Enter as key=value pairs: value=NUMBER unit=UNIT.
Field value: value=32594.52 unit=ft³
